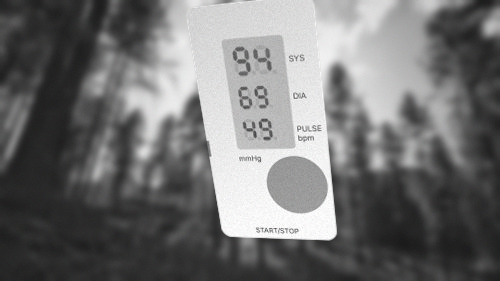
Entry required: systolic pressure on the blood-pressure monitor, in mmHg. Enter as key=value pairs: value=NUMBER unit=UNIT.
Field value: value=94 unit=mmHg
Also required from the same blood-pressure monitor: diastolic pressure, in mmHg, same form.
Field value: value=69 unit=mmHg
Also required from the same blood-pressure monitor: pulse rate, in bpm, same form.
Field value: value=49 unit=bpm
